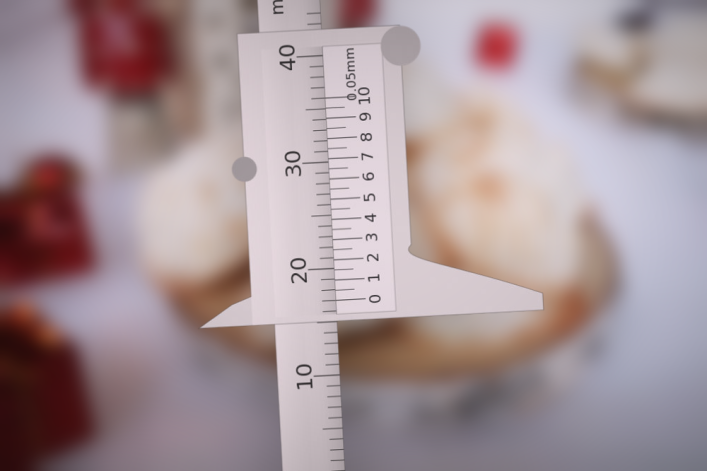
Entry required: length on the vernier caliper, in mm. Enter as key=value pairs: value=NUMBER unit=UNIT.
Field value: value=17.0 unit=mm
